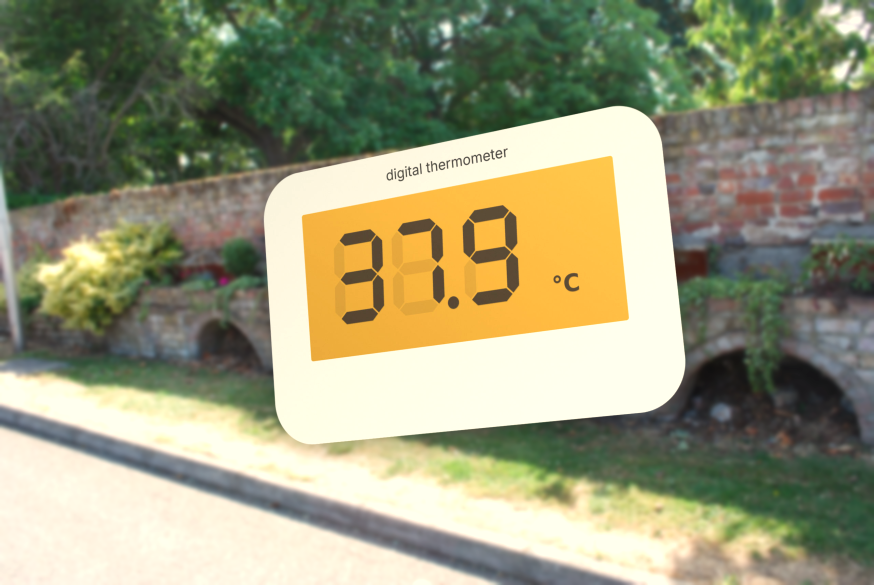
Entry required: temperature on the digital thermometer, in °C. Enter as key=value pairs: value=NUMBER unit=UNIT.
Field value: value=37.9 unit=°C
